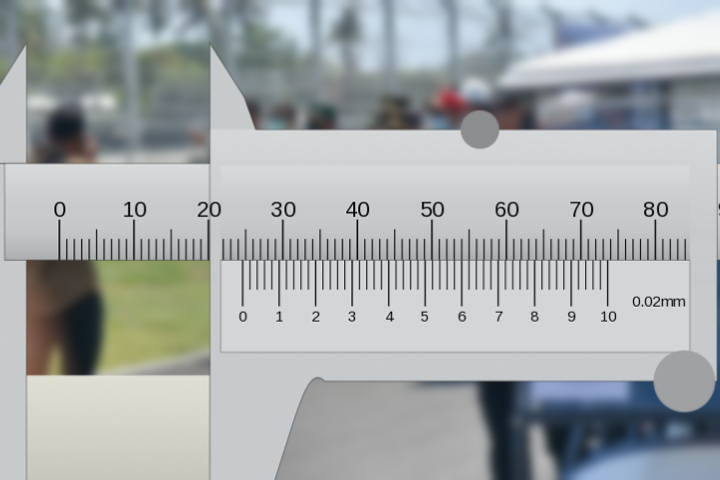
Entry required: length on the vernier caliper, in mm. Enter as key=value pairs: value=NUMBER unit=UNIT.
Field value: value=24.6 unit=mm
